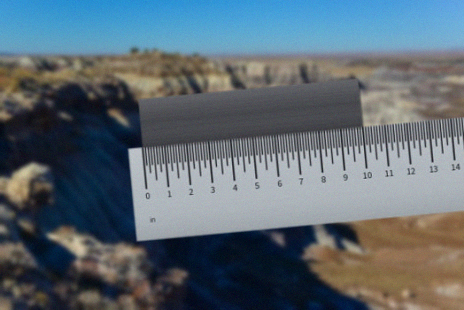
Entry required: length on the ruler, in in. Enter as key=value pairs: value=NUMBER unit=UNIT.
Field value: value=10 unit=in
